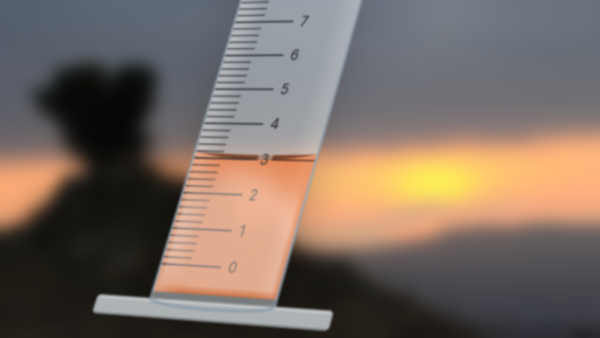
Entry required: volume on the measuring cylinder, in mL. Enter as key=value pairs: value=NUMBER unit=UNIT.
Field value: value=3 unit=mL
